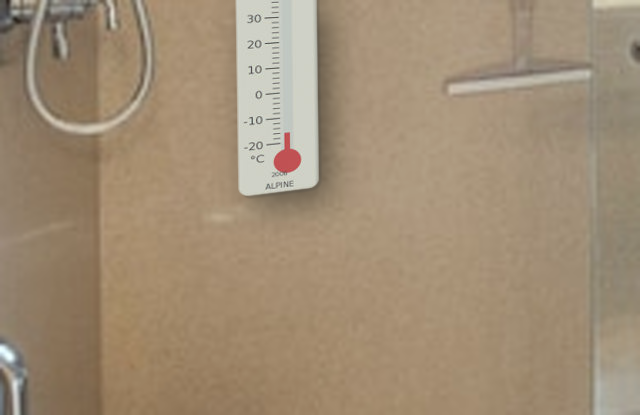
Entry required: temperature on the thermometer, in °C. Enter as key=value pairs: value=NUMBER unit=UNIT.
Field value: value=-16 unit=°C
